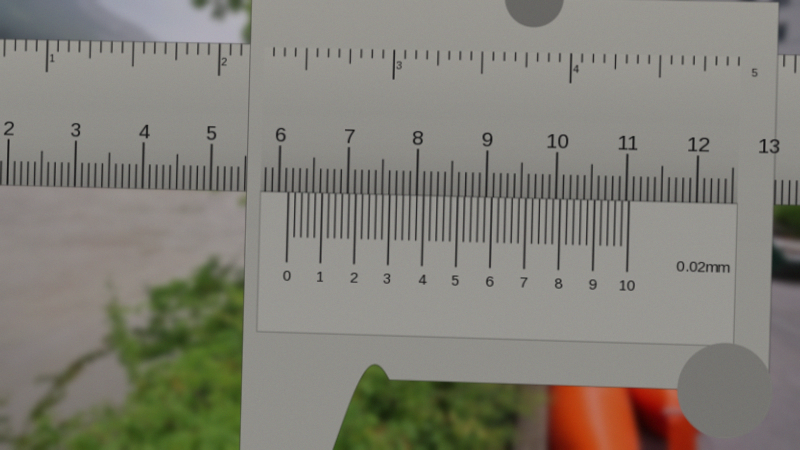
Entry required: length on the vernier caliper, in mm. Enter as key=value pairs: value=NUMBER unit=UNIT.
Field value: value=61.4 unit=mm
